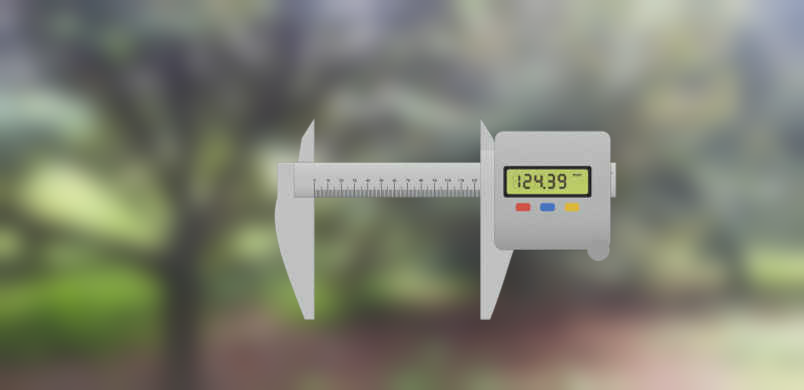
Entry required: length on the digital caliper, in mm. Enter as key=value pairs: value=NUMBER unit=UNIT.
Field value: value=124.39 unit=mm
